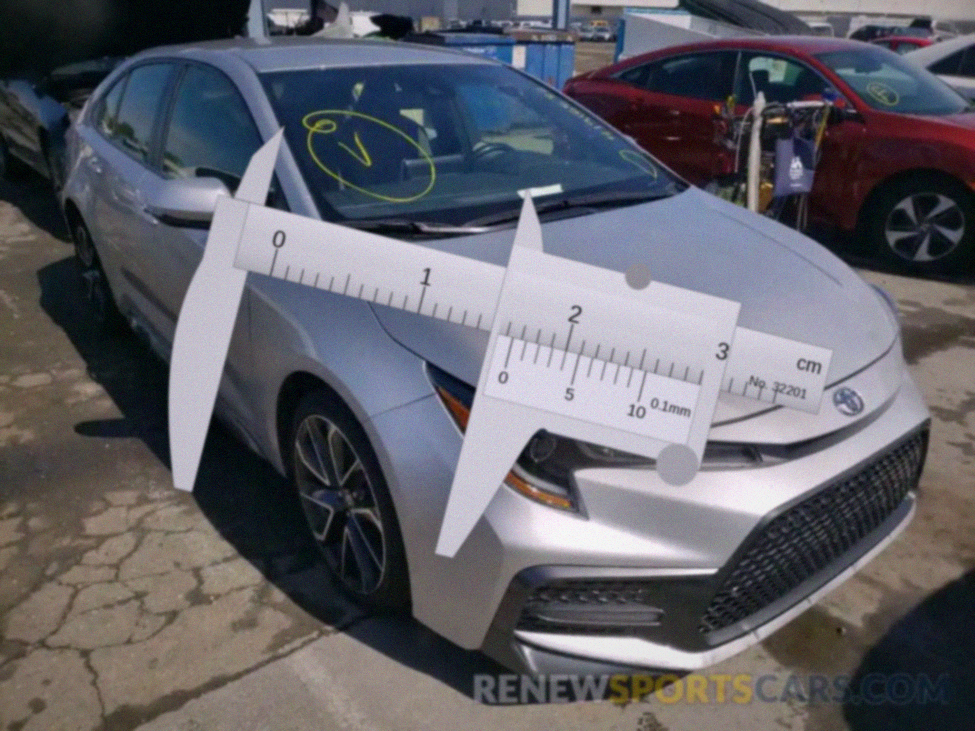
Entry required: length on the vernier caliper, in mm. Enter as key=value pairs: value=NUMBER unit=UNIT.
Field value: value=16.4 unit=mm
